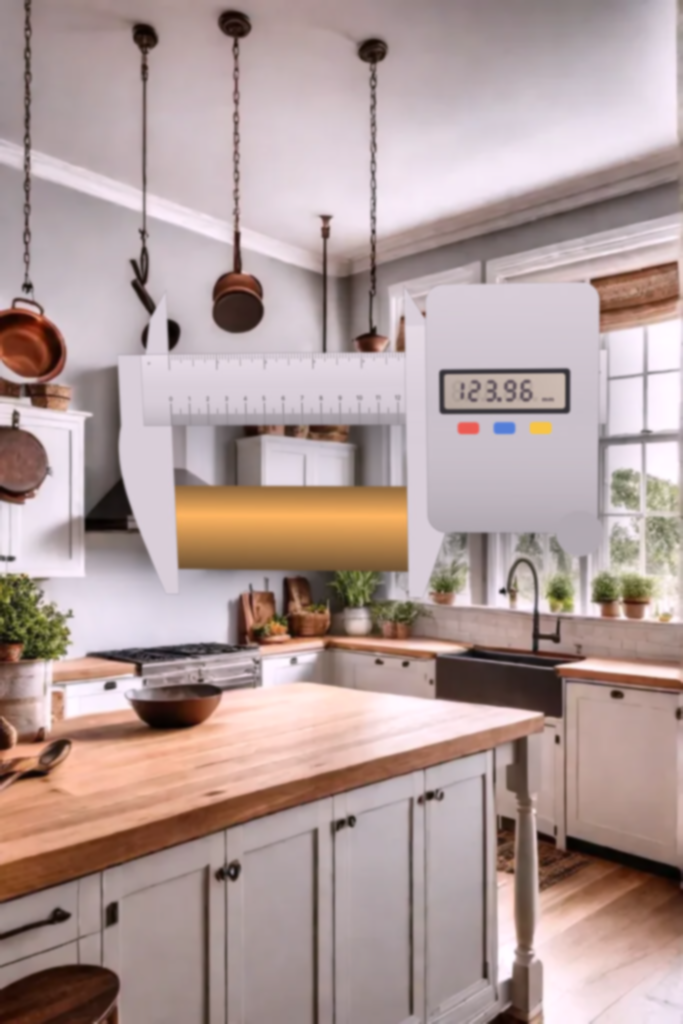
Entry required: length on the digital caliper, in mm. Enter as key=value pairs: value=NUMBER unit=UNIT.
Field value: value=123.96 unit=mm
